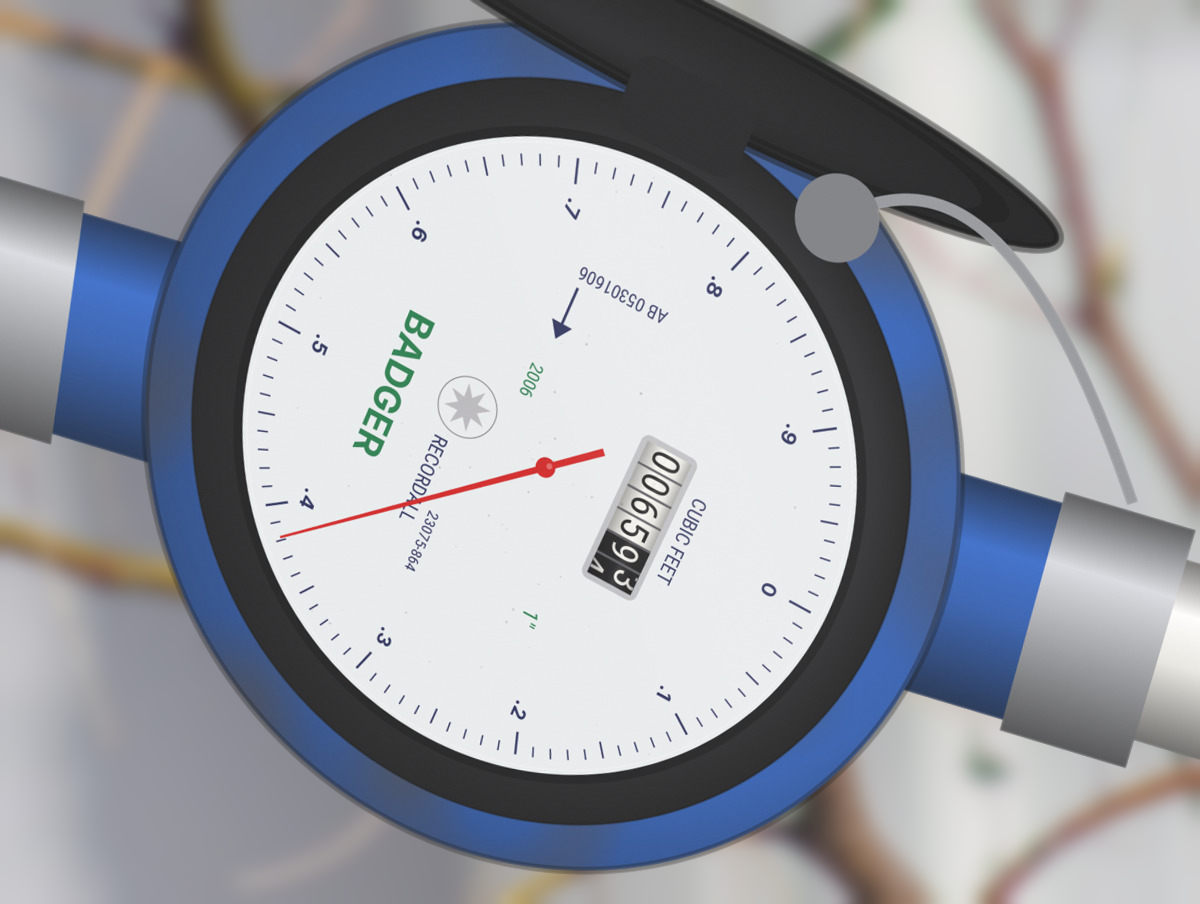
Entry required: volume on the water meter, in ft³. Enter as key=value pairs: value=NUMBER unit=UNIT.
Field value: value=6593.38 unit=ft³
